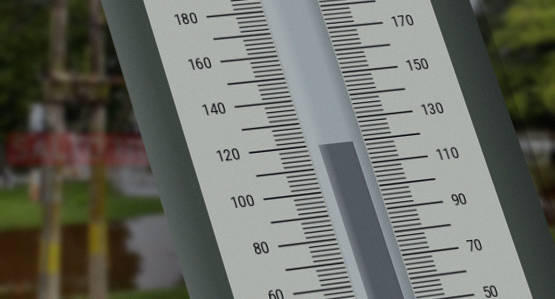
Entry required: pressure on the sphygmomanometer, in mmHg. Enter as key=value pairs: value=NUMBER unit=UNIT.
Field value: value=120 unit=mmHg
